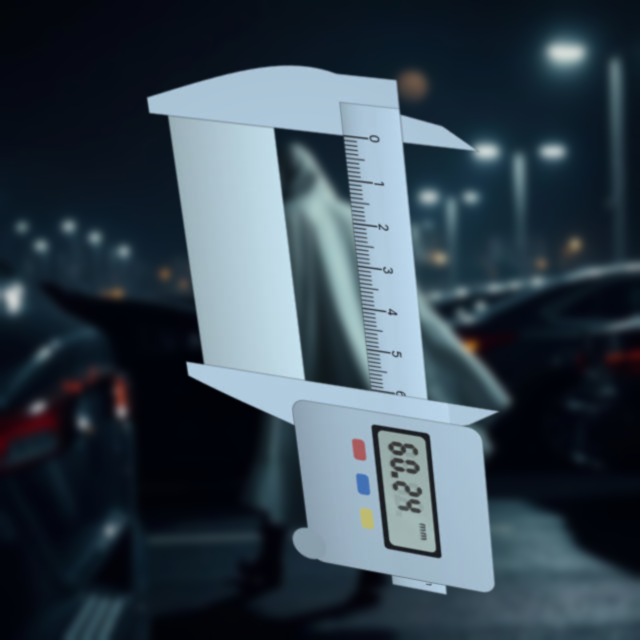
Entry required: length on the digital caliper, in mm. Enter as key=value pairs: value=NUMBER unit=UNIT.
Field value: value=60.24 unit=mm
